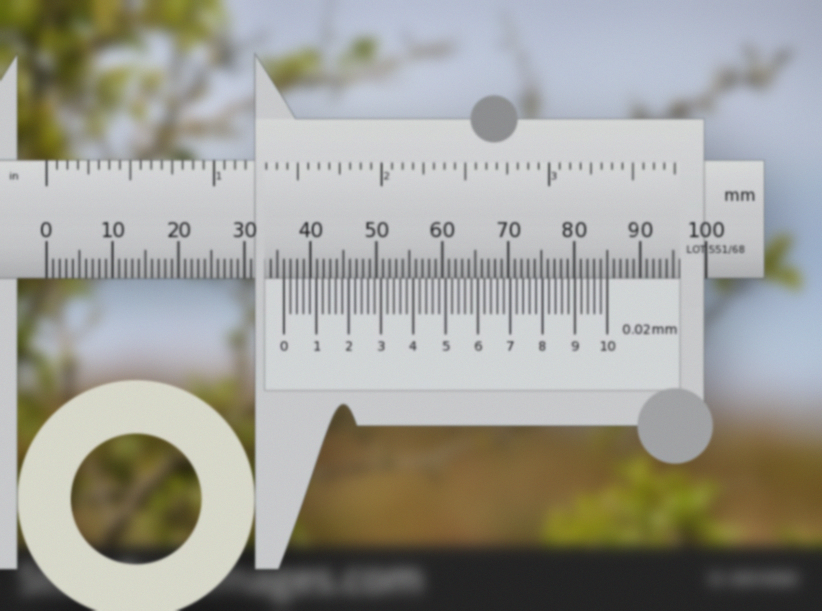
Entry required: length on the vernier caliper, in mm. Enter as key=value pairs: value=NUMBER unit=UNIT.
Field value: value=36.0 unit=mm
